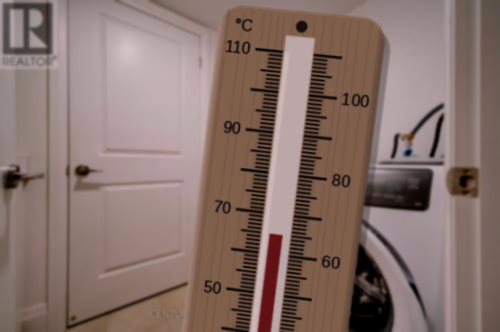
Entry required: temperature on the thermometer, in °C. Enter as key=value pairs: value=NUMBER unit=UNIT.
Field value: value=65 unit=°C
